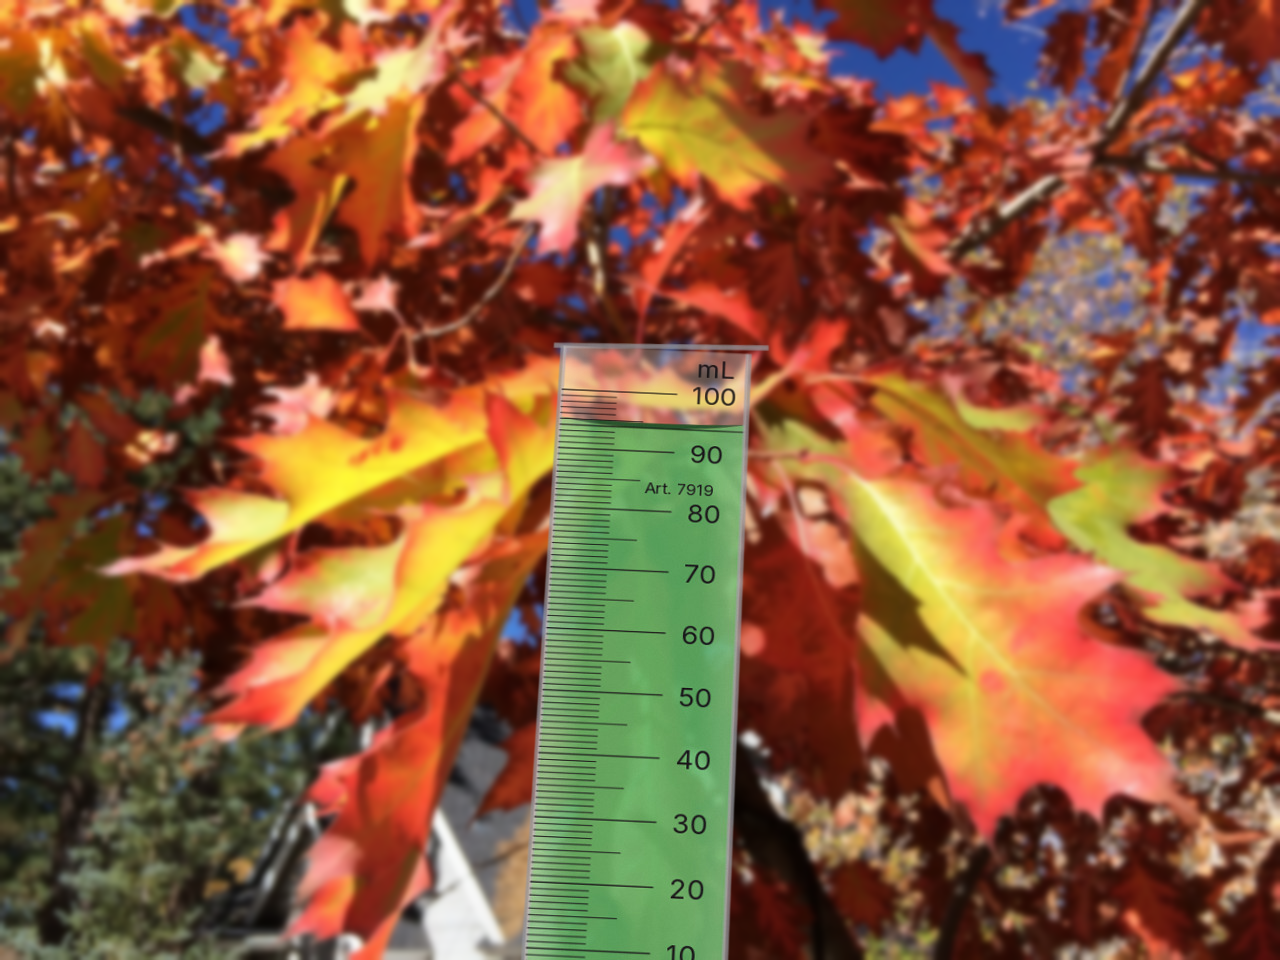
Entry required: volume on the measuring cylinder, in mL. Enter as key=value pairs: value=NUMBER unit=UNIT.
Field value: value=94 unit=mL
